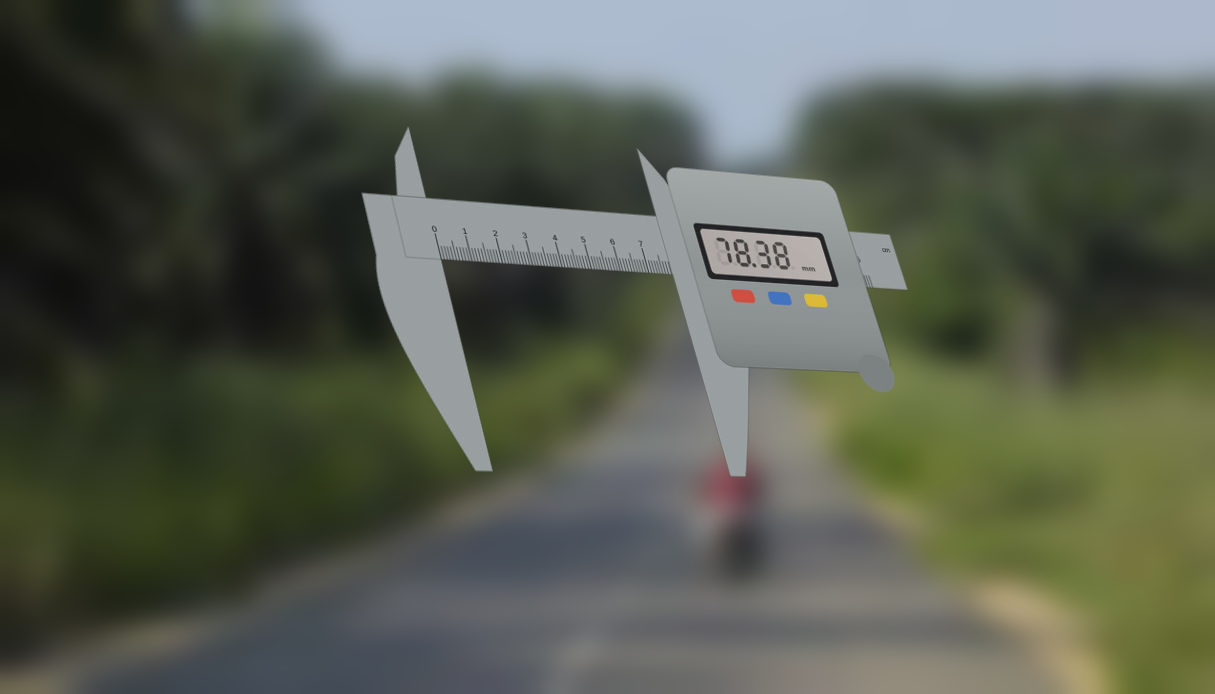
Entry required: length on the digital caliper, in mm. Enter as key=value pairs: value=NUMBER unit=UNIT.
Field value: value=78.38 unit=mm
